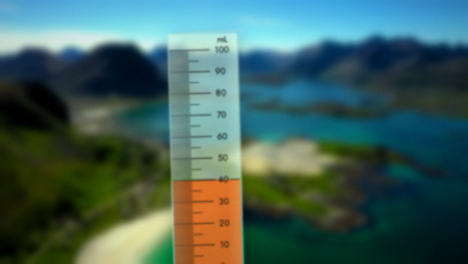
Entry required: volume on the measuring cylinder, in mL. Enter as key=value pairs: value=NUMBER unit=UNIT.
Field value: value=40 unit=mL
